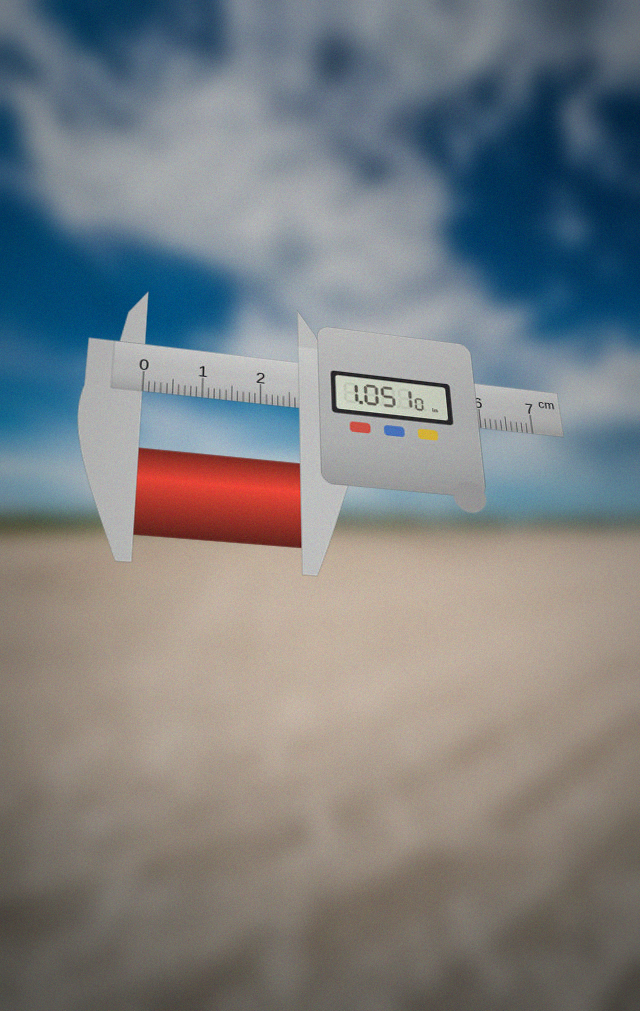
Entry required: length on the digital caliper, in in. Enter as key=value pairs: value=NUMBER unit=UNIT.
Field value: value=1.0510 unit=in
